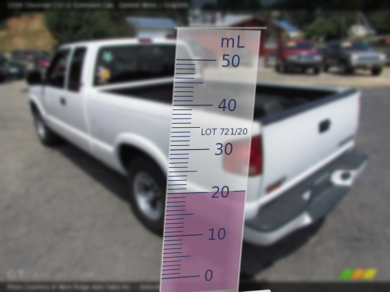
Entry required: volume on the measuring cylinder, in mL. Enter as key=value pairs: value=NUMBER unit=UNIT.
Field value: value=20 unit=mL
